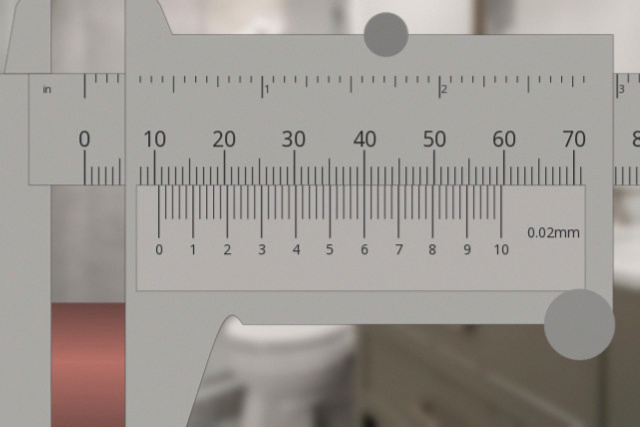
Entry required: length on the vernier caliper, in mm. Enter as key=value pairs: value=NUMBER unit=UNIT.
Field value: value=10.6 unit=mm
